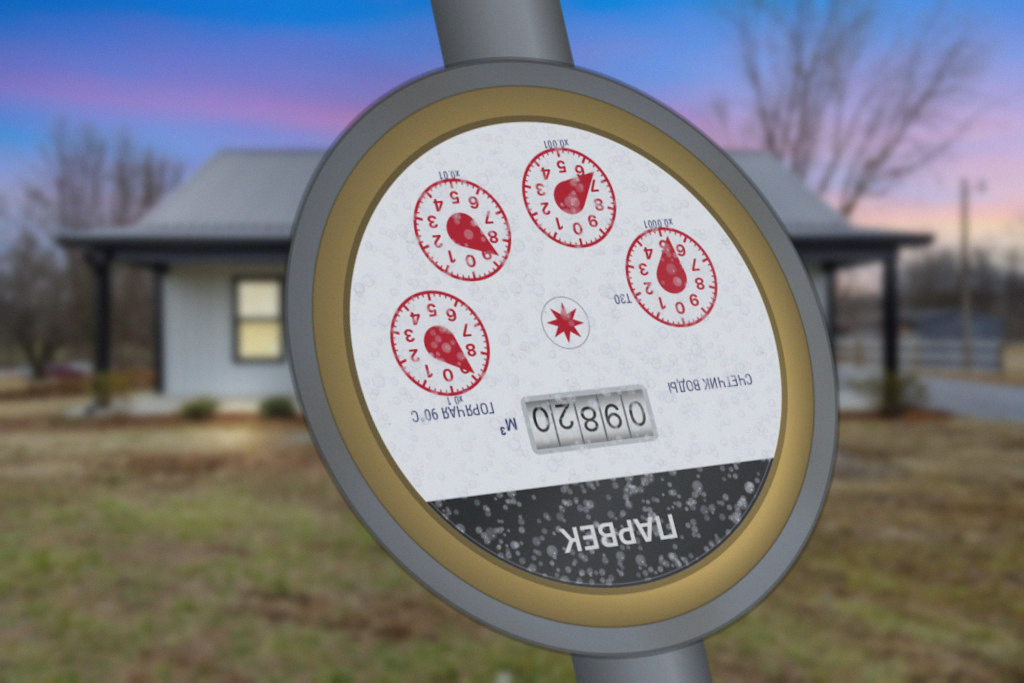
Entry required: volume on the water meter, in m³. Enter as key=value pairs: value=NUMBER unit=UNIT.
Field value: value=9819.8865 unit=m³
